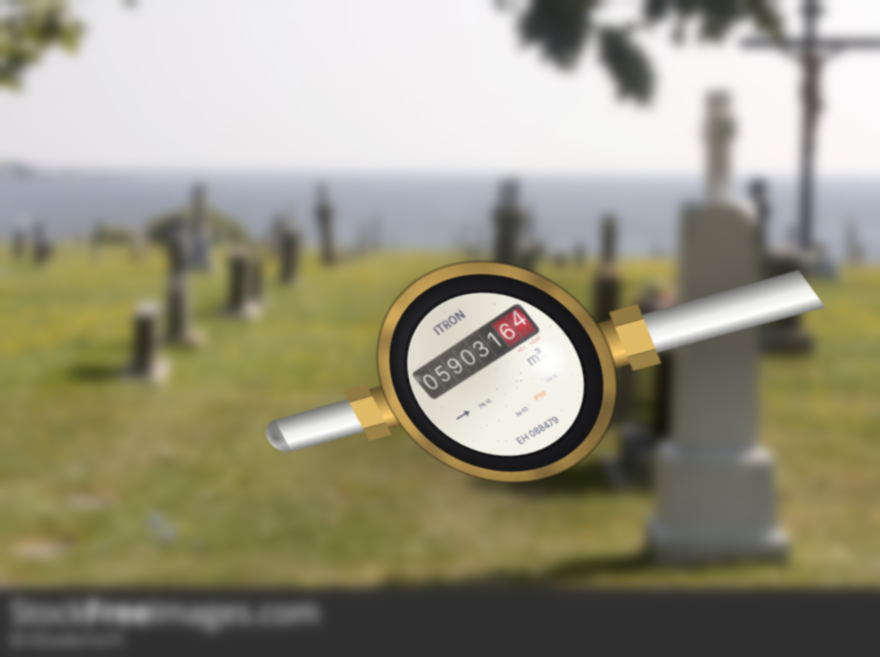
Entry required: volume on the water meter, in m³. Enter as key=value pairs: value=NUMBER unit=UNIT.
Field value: value=59031.64 unit=m³
